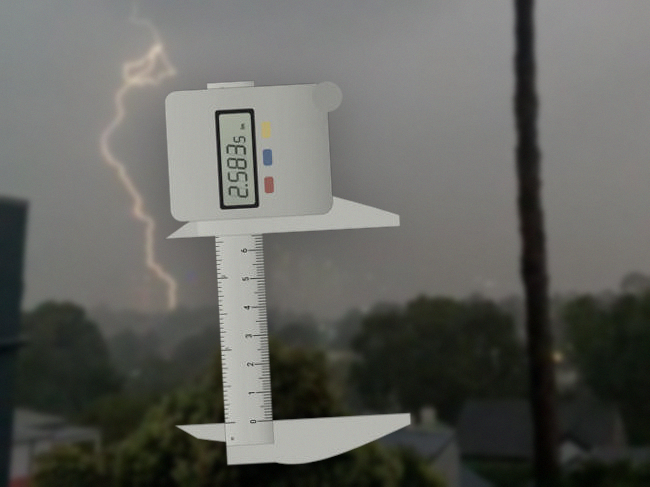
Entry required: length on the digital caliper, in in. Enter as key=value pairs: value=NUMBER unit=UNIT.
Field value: value=2.5835 unit=in
